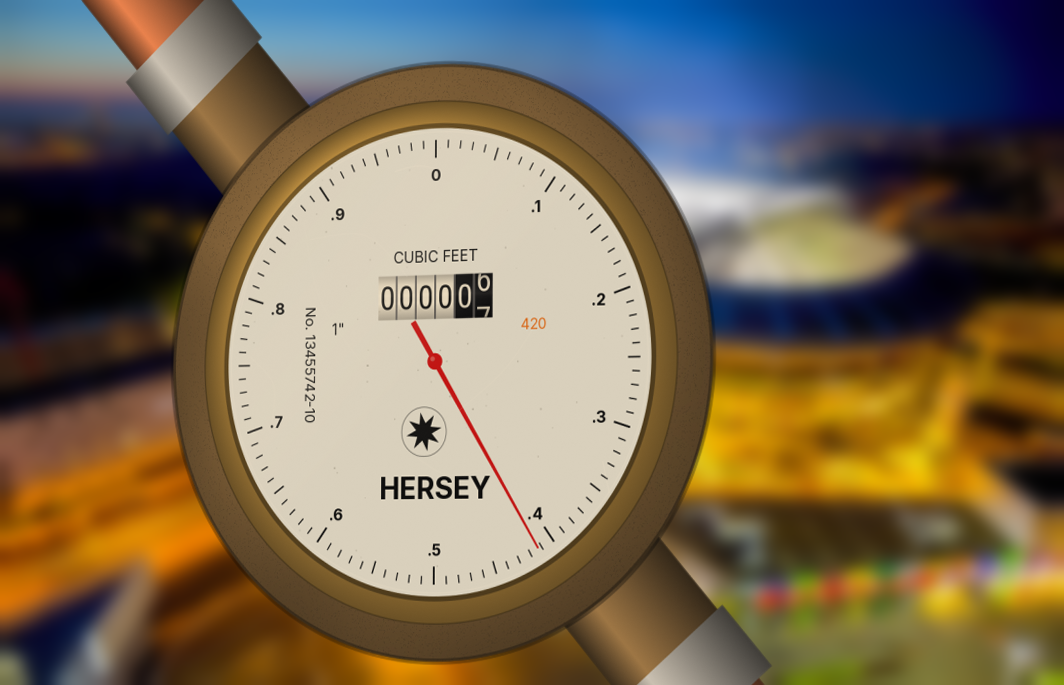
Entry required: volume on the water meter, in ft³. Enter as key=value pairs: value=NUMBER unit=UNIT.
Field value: value=6.41 unit=ft³
